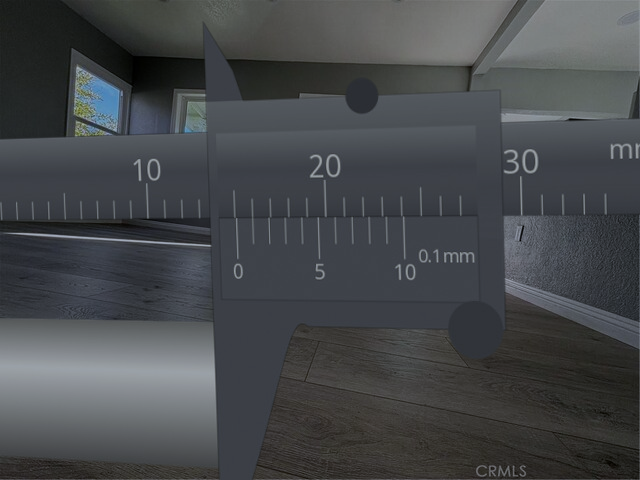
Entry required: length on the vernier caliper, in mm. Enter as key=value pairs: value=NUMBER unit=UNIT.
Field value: value=15.1 unit=mm
